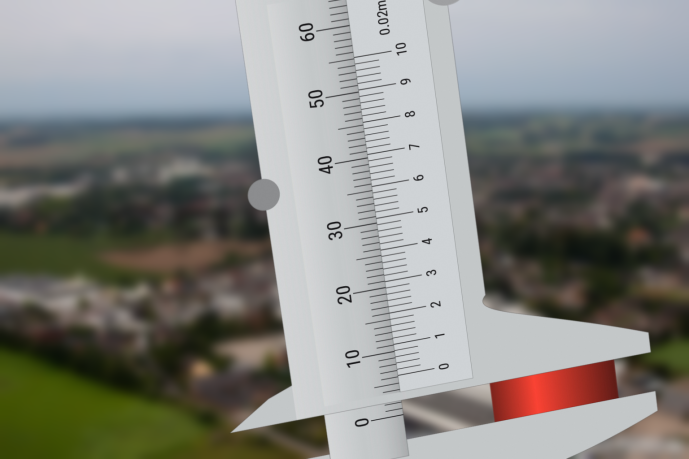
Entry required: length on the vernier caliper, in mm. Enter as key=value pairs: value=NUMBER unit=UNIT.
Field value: value=6.2 unit=mm
